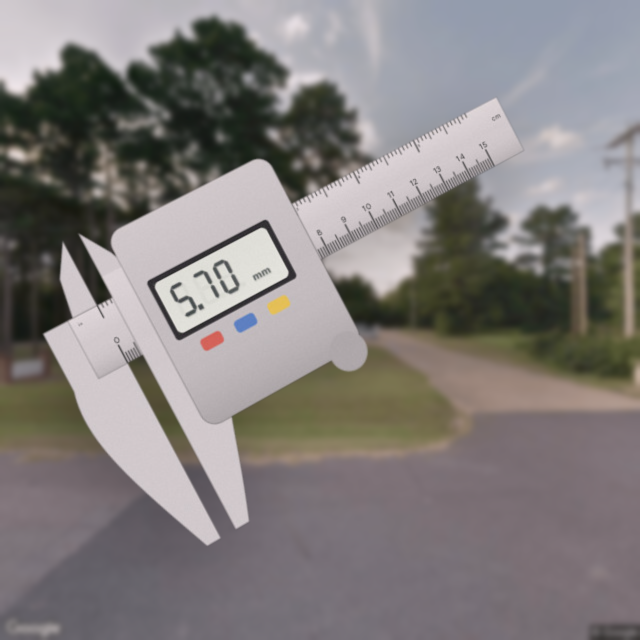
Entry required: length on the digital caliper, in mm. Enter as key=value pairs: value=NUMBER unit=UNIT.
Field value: value=5.70 unit=mm
